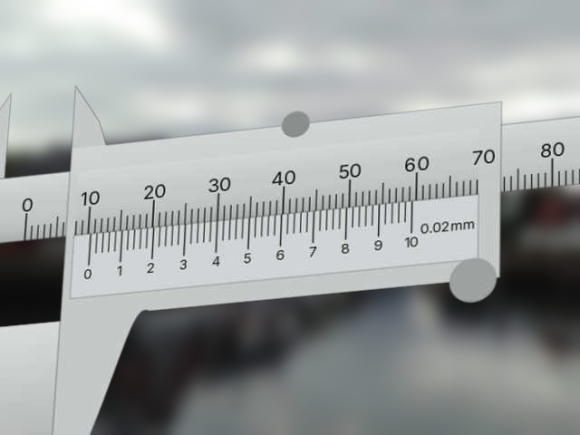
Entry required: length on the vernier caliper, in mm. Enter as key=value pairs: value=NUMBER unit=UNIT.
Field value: value=10.4 unit=mm
